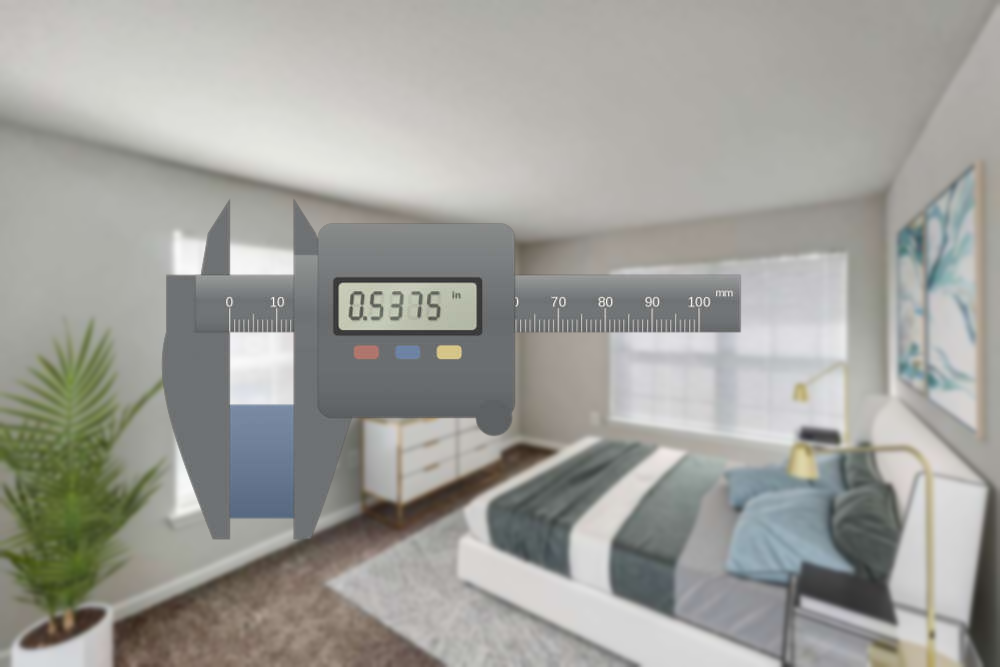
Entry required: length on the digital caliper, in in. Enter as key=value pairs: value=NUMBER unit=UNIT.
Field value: value=0.5375 unit=in
